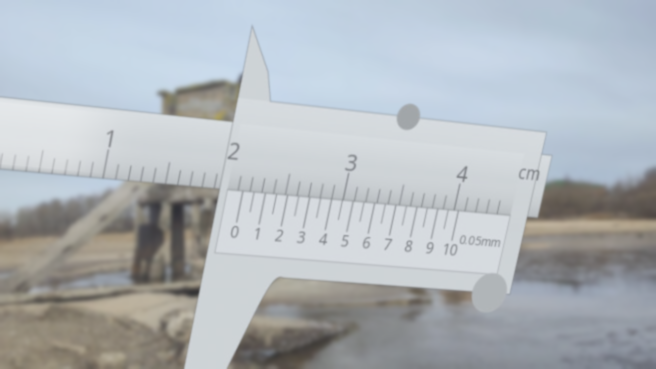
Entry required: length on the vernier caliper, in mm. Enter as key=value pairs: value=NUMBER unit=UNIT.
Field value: value=21.4 unit=mm
